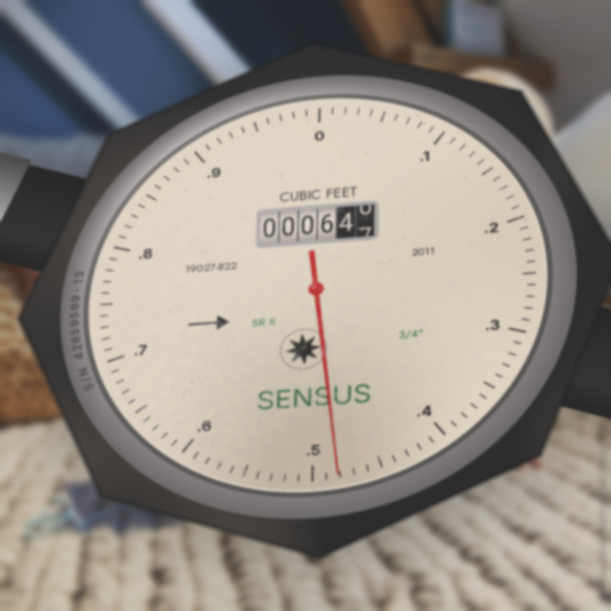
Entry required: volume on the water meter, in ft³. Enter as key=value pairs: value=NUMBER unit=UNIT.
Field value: value=646.48 unit=ft³
